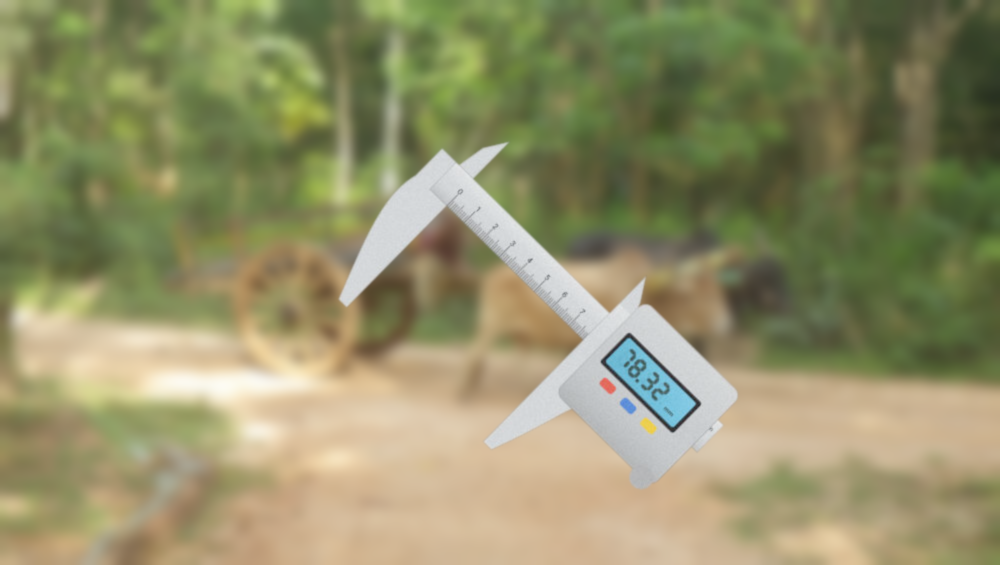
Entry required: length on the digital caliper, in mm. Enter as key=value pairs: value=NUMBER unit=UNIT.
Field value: value=78.32 unit=mm
